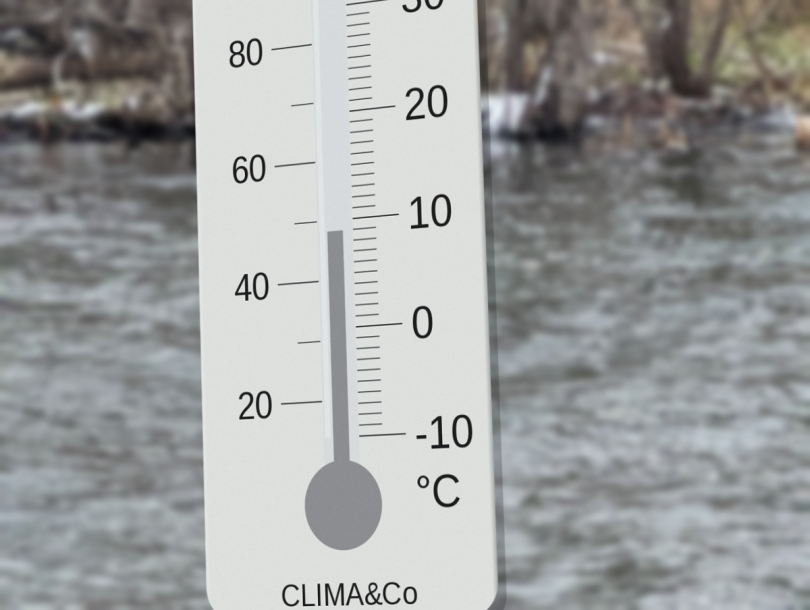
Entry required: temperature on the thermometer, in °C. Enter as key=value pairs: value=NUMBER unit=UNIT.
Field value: value=9 unit=°C
